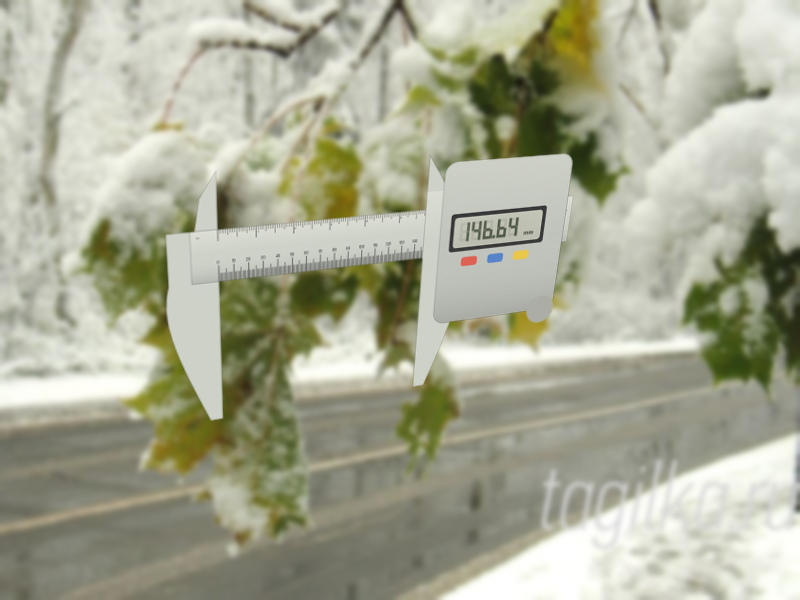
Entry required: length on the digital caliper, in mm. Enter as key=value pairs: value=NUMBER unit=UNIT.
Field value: value=146.64 unit=mm
